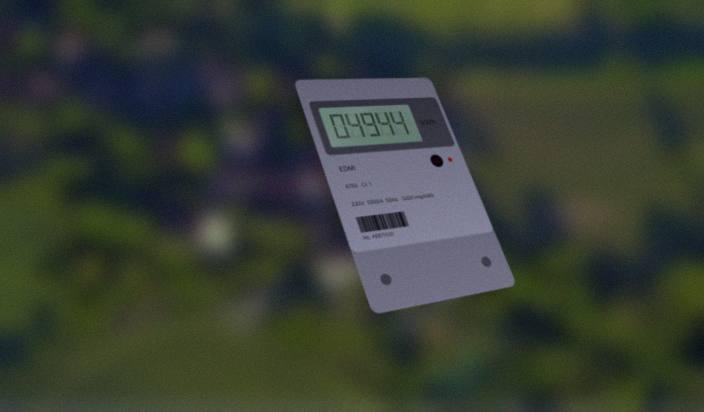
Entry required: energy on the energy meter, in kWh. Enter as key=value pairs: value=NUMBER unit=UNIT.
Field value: value=4944 unit=kWh
